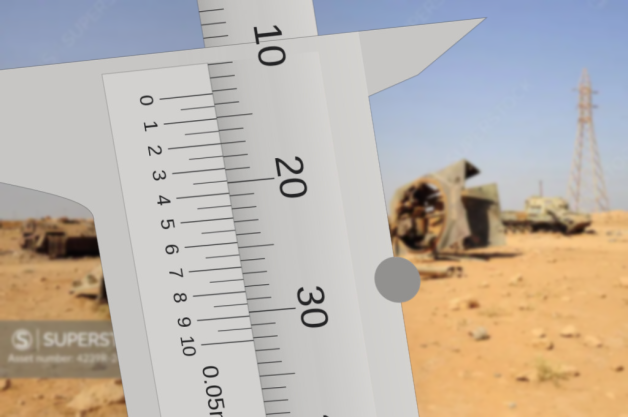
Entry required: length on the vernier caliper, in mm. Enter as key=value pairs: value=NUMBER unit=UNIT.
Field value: value=13.2 unit=mm
